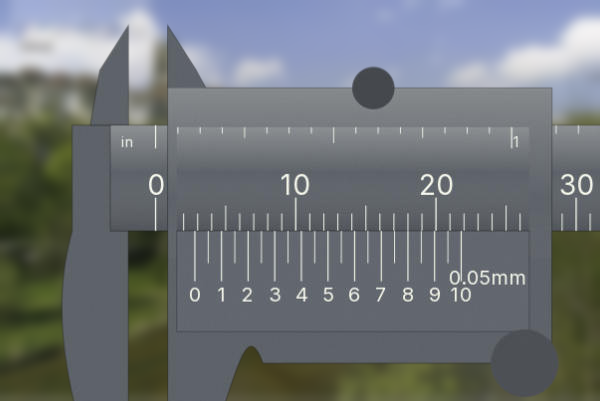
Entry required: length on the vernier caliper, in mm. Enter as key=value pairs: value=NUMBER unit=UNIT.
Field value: value=2.8 unit=mm
